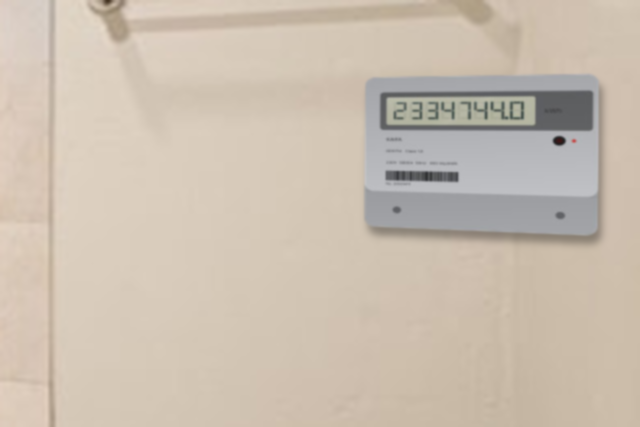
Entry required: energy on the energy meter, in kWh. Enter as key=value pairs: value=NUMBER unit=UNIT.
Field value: value=2334744.0 unit=kWh
